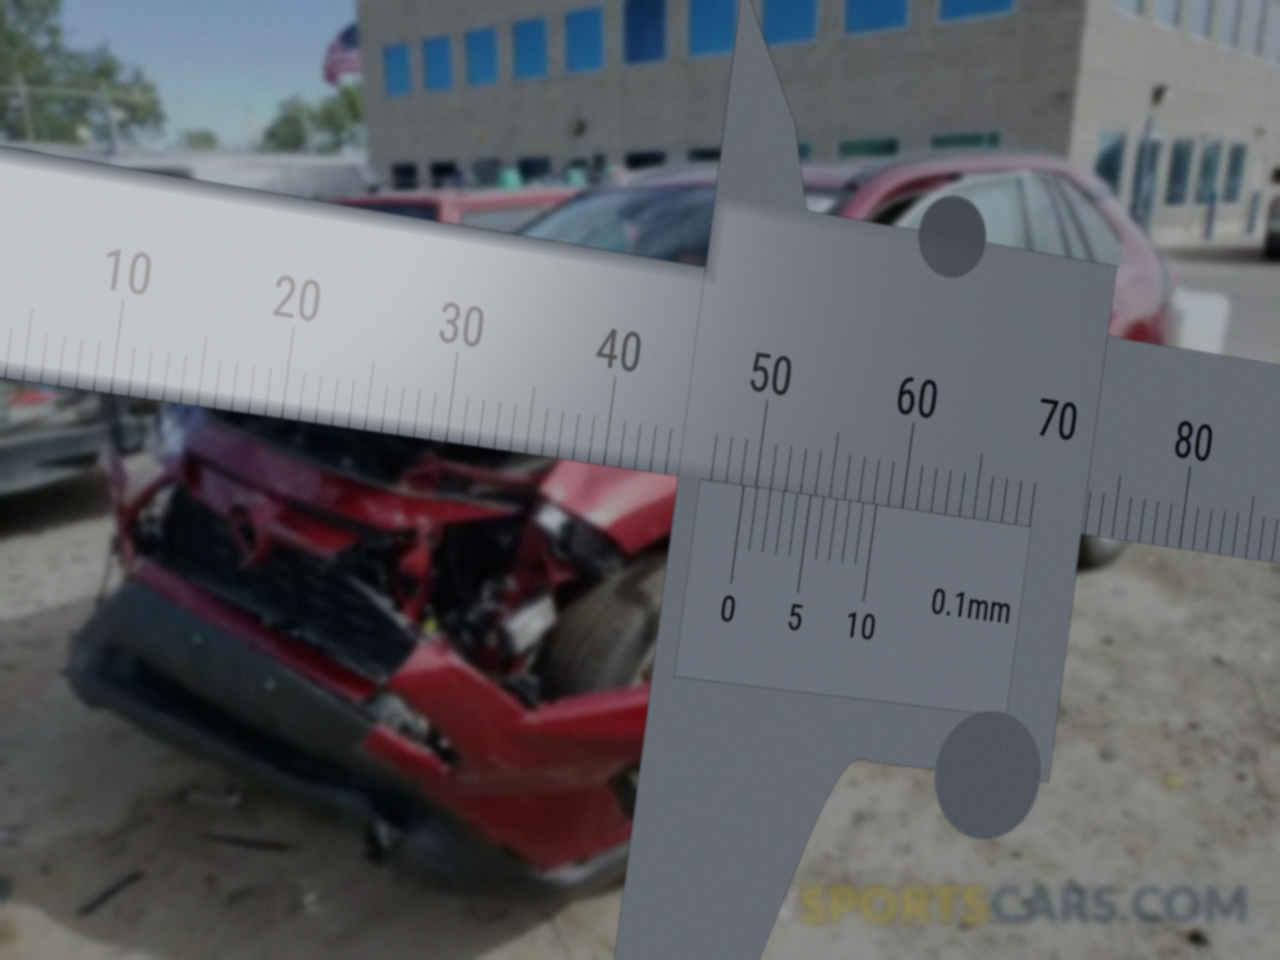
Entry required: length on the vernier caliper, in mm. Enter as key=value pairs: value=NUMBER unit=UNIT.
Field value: value=49.2 unit=mm
